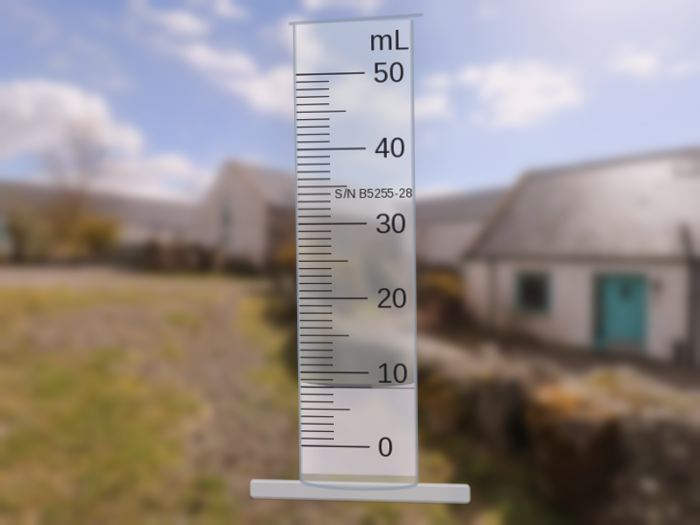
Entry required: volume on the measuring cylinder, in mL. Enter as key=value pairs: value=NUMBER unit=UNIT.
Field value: value=8 unit=mL
